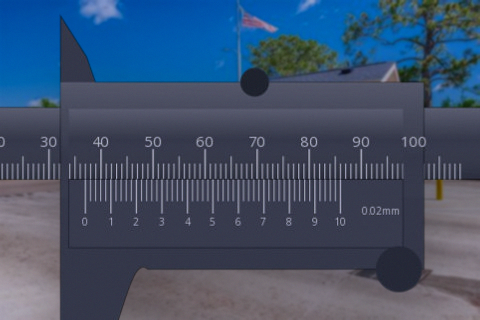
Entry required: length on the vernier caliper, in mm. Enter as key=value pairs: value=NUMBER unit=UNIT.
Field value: value=37.0 unit=mm
